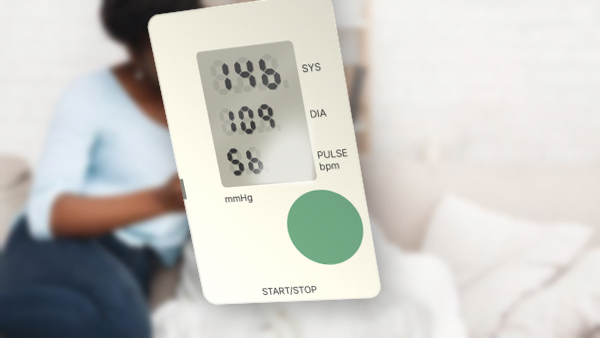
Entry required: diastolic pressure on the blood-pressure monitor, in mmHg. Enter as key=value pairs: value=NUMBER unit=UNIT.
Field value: value=109 unit=mmHg
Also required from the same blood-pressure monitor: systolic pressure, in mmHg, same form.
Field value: value=146 unit=mmHg
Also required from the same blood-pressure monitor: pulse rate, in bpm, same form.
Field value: value=56 unit=bpm
